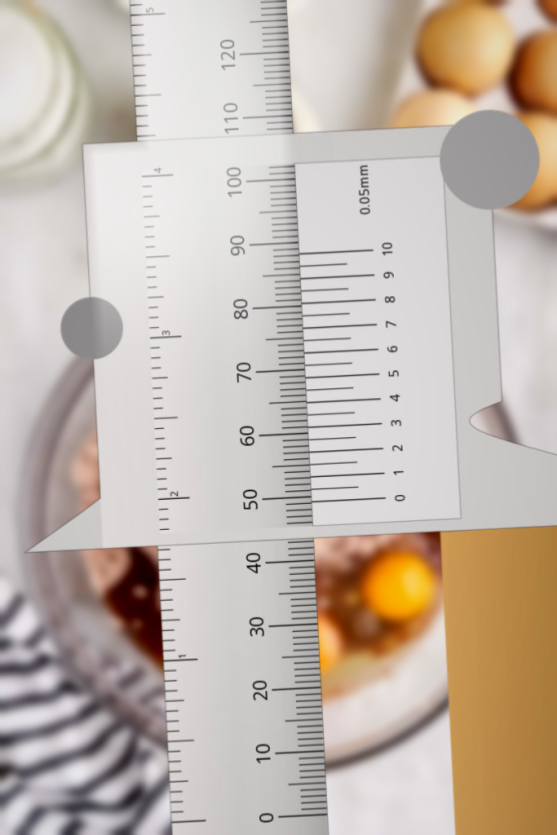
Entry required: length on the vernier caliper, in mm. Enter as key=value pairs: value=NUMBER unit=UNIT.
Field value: value=49.2 unit=mm
